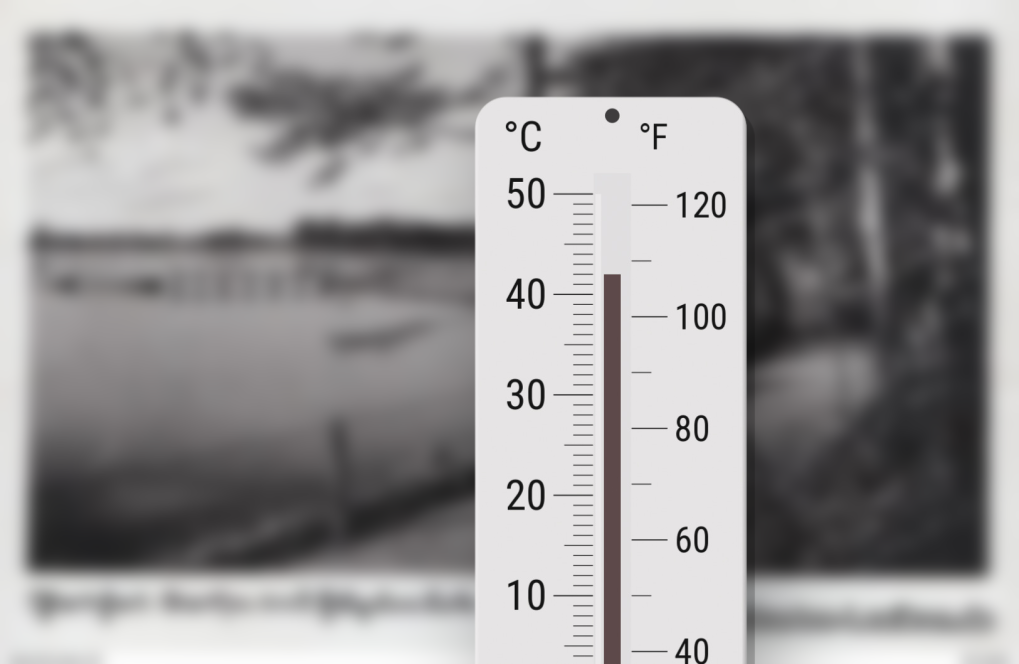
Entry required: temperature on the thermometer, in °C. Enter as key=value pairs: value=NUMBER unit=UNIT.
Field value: value=42 unit=°C
